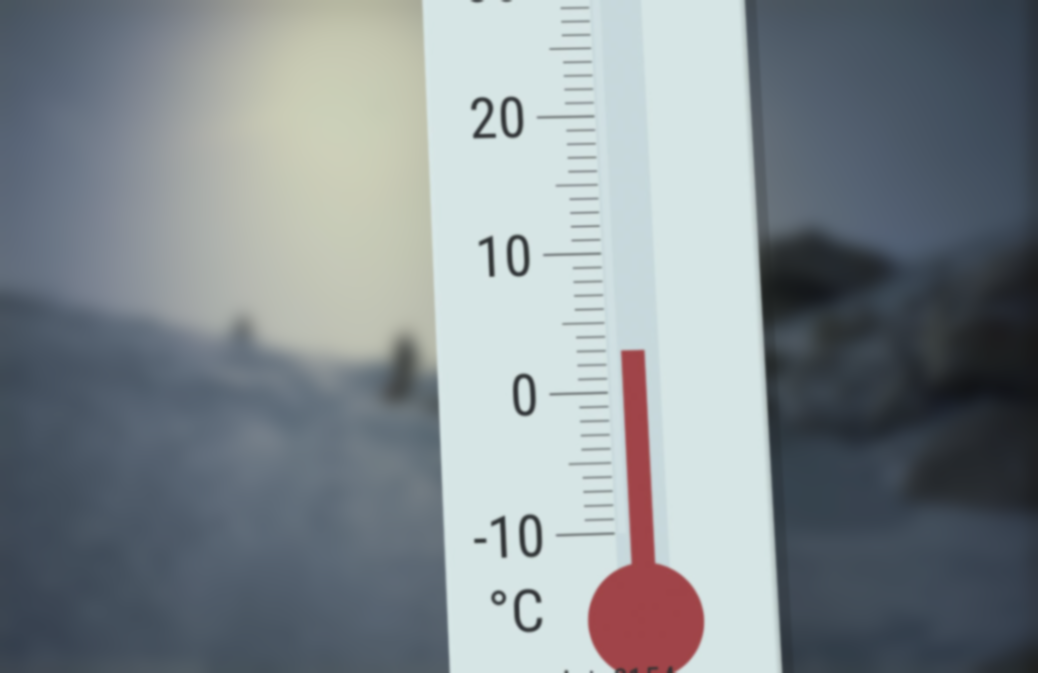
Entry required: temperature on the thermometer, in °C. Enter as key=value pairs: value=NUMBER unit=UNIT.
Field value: value=3 unit=°C
